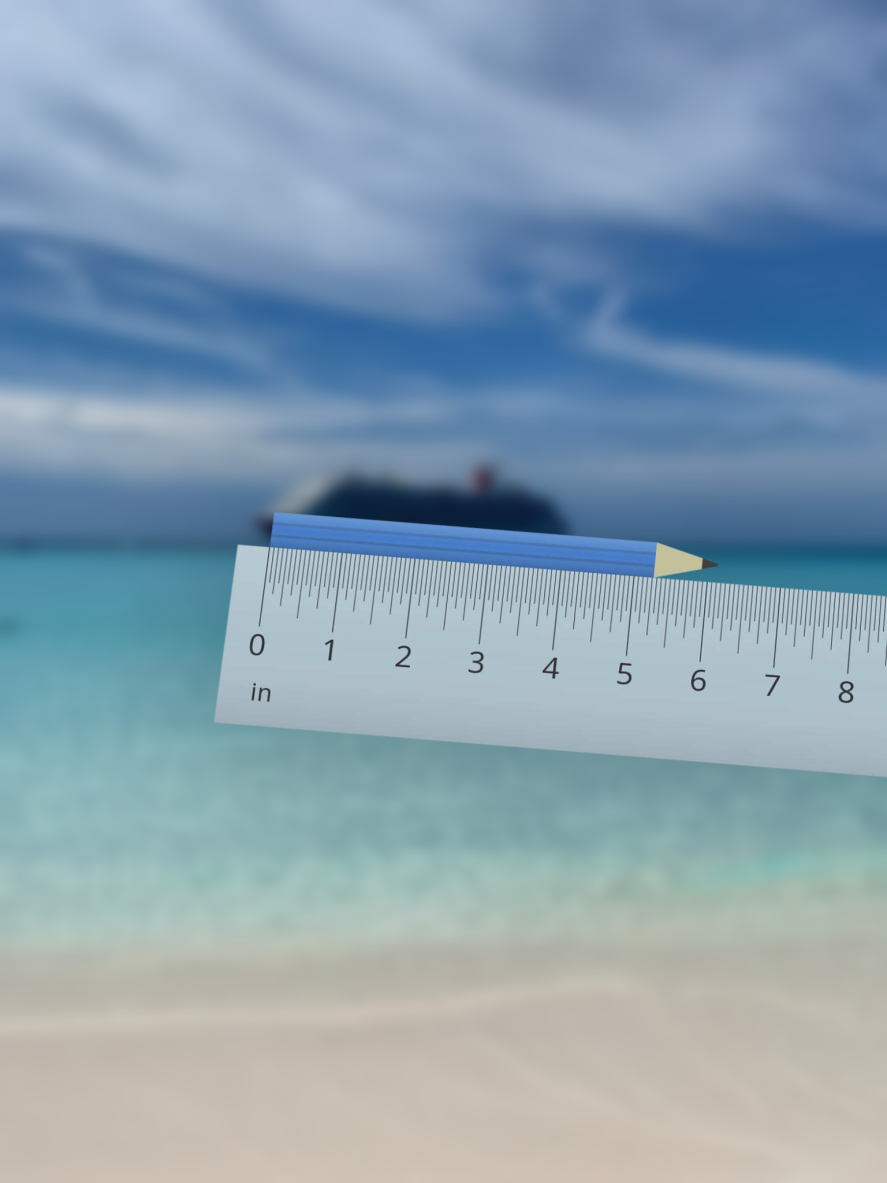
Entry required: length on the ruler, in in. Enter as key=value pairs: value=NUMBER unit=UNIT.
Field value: value=6.125 unit=in
